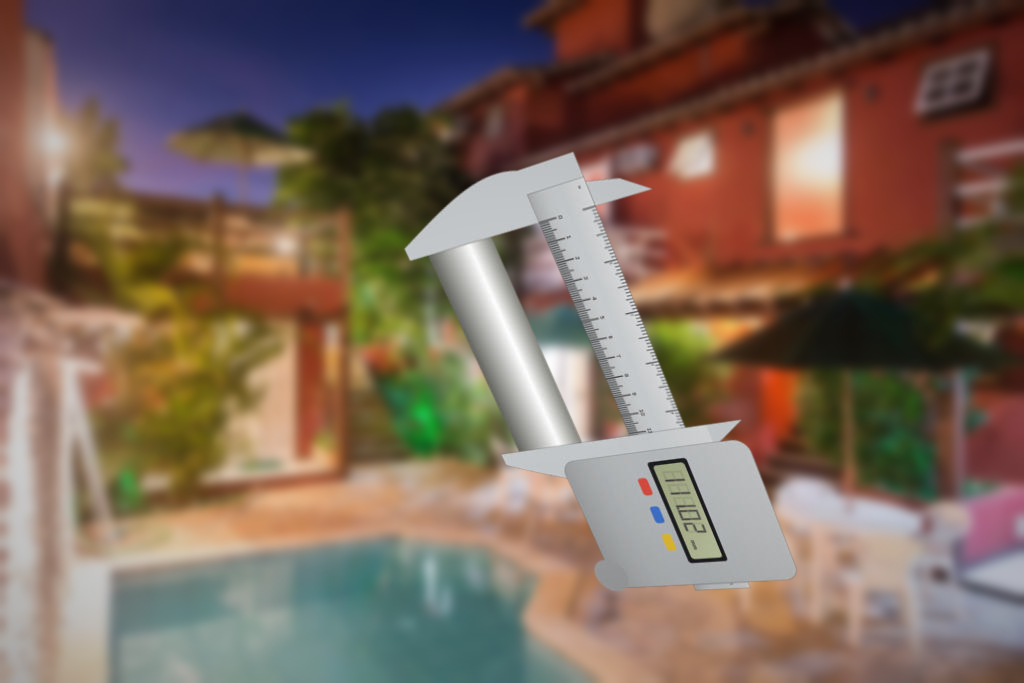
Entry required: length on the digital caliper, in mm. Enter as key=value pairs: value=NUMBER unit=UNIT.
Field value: value=111.02 unit=mm
